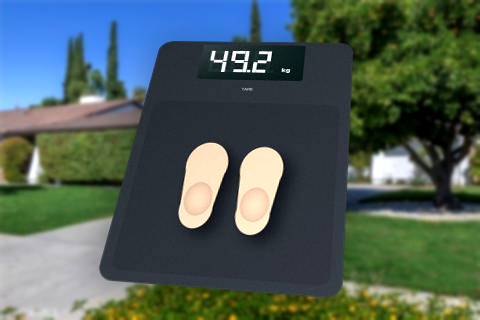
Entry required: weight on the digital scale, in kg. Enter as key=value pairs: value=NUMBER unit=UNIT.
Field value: value=49.2 unit=kg
